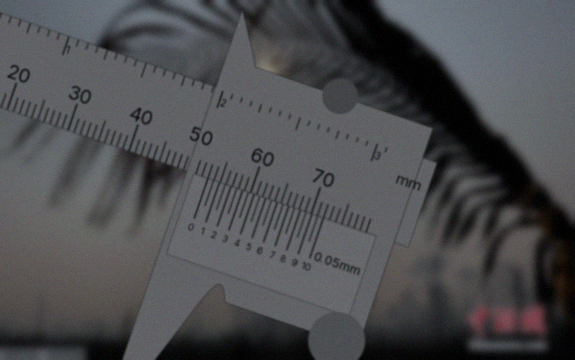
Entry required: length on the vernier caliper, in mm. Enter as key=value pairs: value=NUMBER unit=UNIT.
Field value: value=53.0 unit=mm
